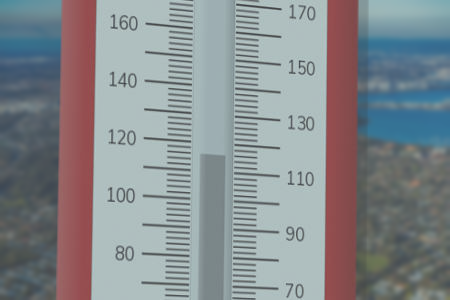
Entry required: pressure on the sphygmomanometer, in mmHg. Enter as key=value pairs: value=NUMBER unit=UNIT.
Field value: value=116 unit=mmHg
